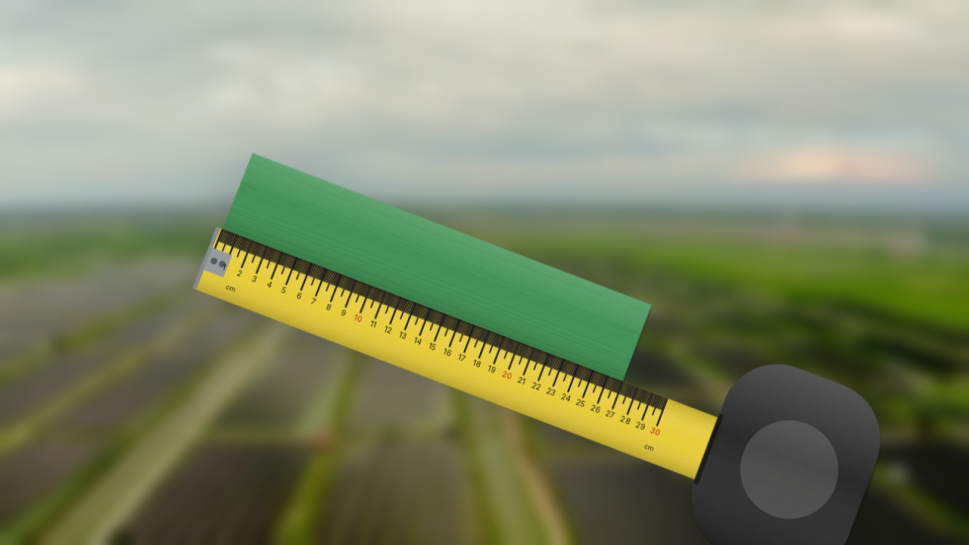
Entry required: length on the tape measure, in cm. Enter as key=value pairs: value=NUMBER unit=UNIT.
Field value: value=27 unit=cm
